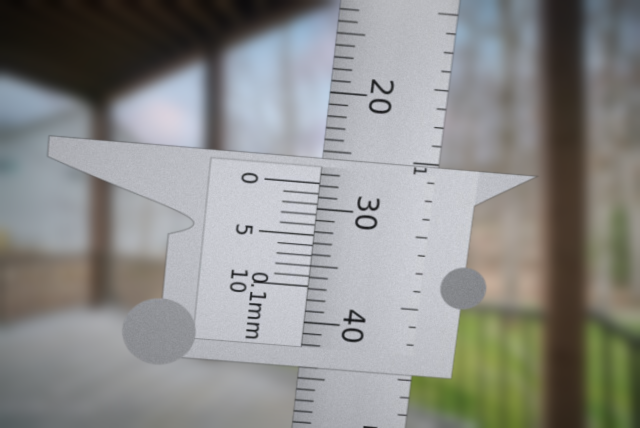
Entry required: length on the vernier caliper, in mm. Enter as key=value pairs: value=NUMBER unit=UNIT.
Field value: value=27.8 unit=mm
